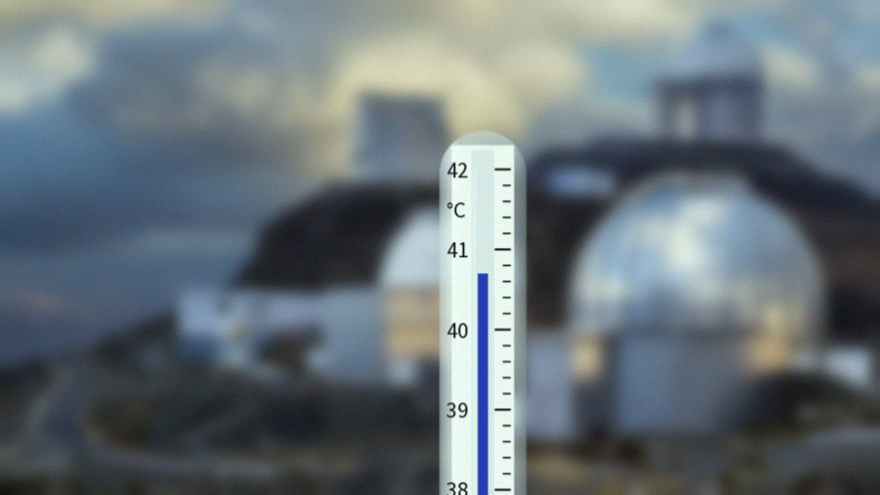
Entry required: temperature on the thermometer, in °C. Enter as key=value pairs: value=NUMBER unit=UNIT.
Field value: value=40.7 unit=°C
